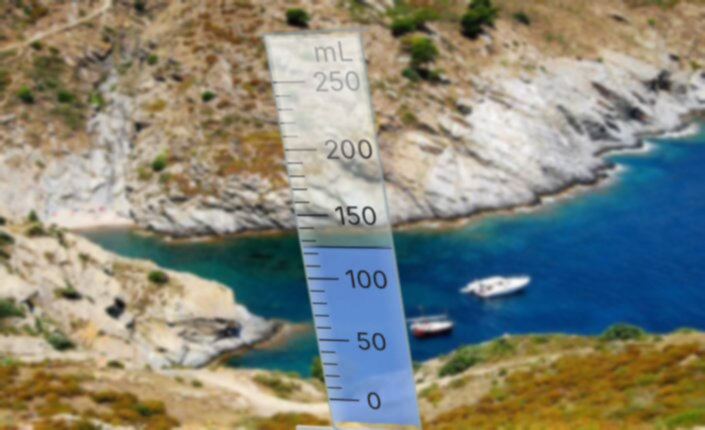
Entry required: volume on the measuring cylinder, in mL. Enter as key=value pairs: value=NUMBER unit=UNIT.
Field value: value=125 unit=mL
